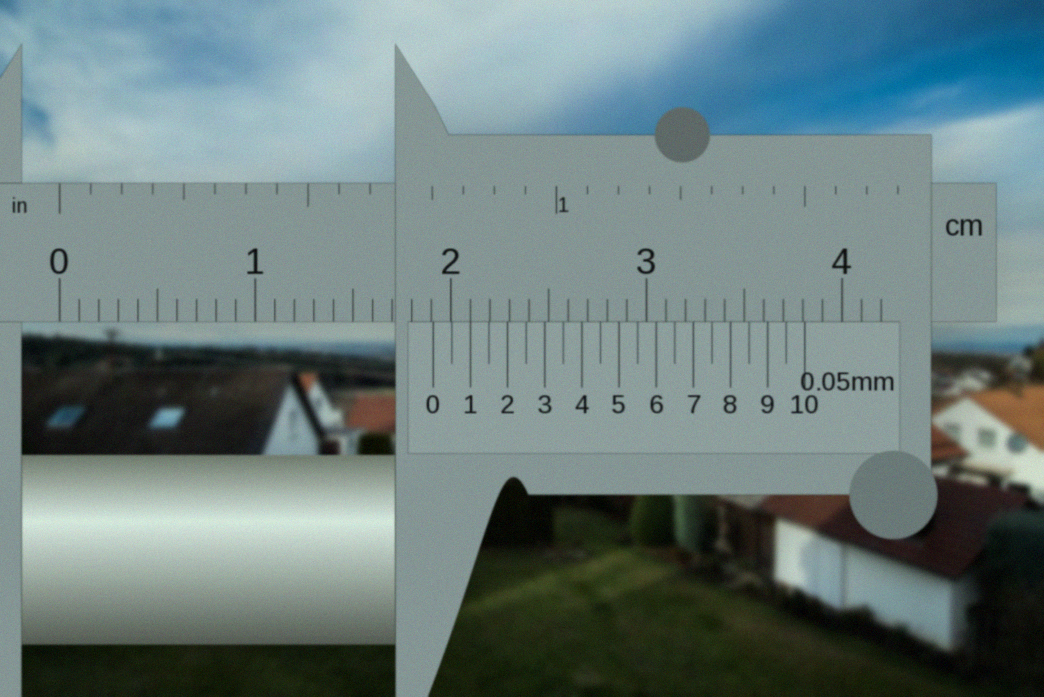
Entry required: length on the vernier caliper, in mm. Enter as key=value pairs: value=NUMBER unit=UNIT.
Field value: value=19.1 unit=mm
